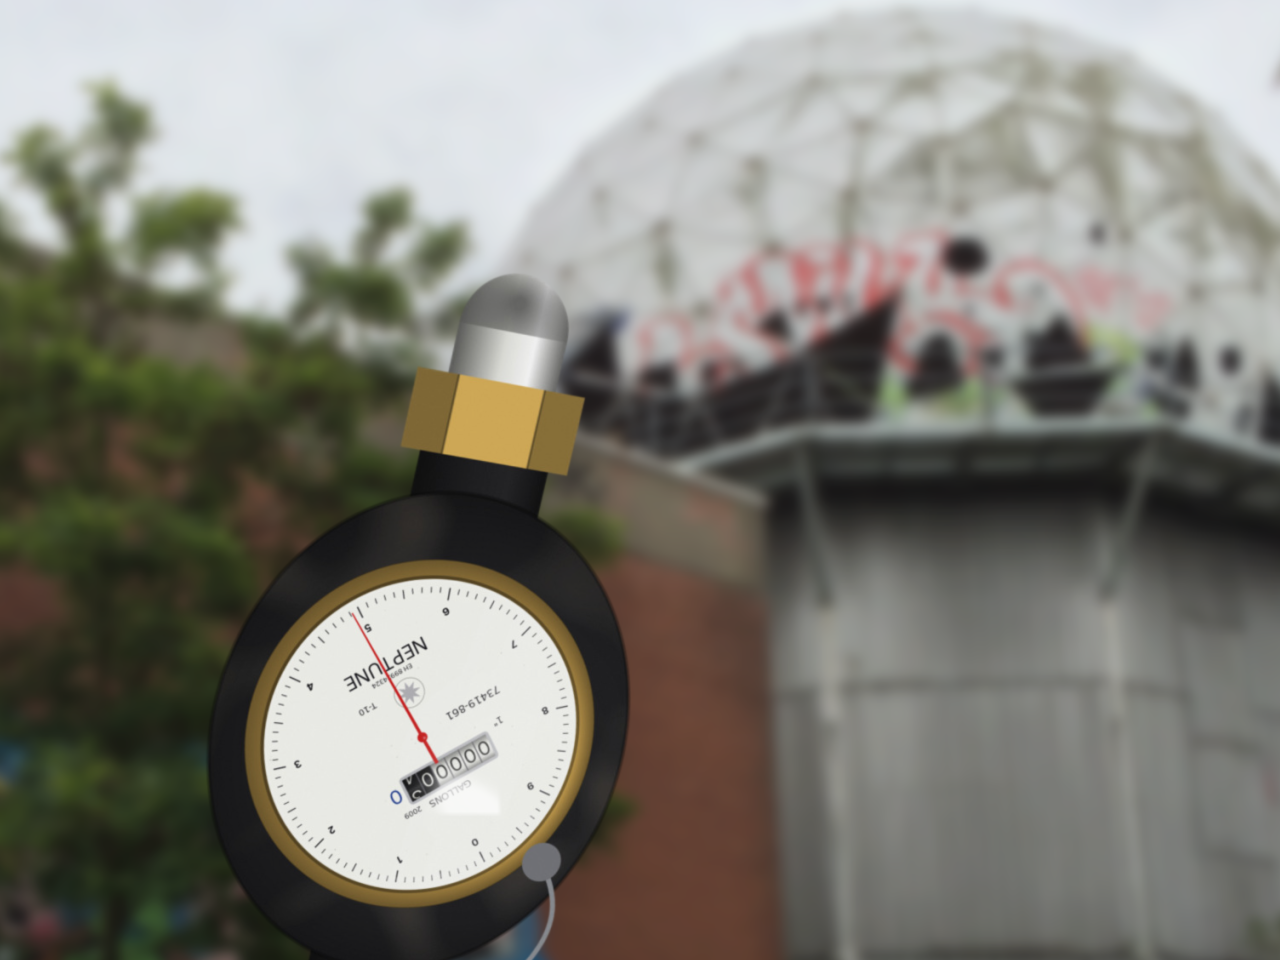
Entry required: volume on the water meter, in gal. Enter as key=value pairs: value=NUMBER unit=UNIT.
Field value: value=34.9 unit=gal
